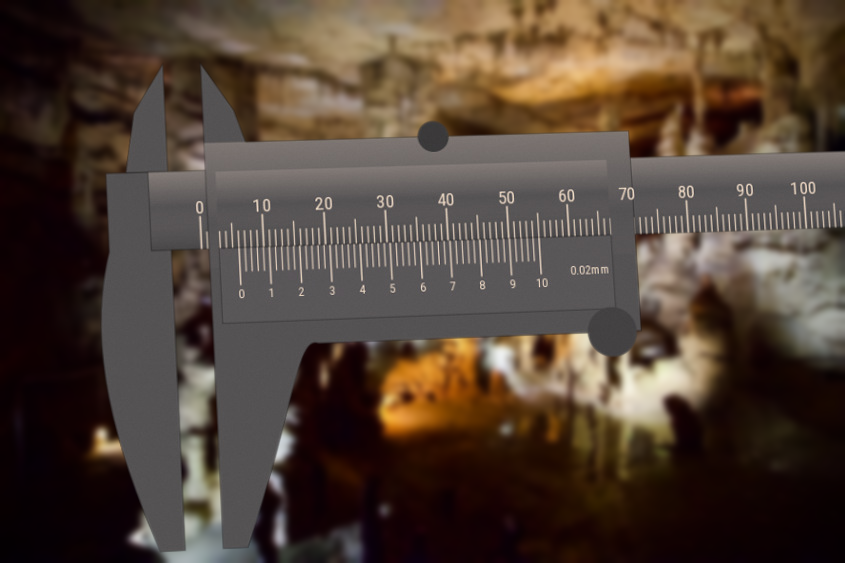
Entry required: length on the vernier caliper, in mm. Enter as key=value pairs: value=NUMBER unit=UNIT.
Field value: value=6.0 unit=mm
